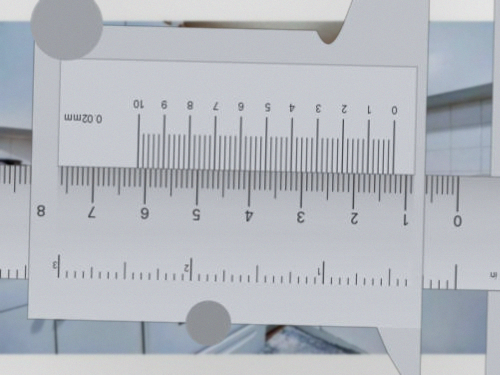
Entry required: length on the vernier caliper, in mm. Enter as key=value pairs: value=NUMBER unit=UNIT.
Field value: value=12.5 unit=mm
